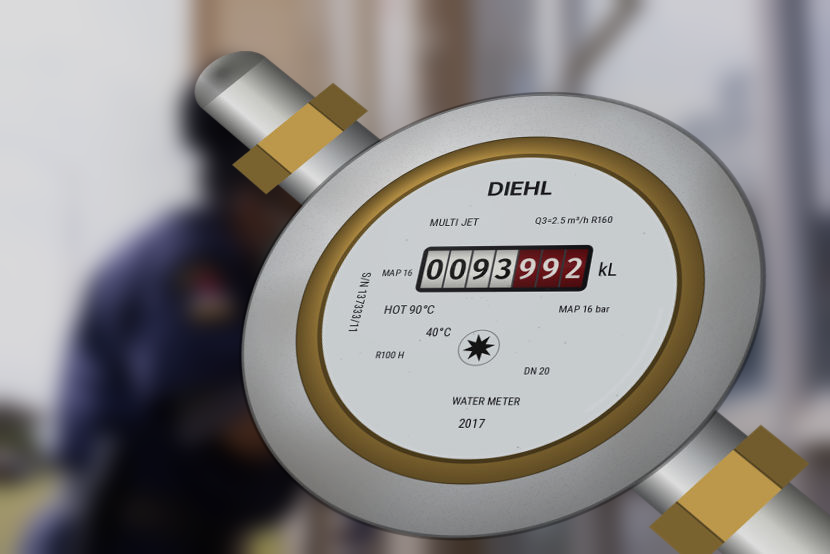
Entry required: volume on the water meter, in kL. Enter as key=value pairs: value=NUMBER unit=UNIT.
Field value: value=93.992 unit=kL
